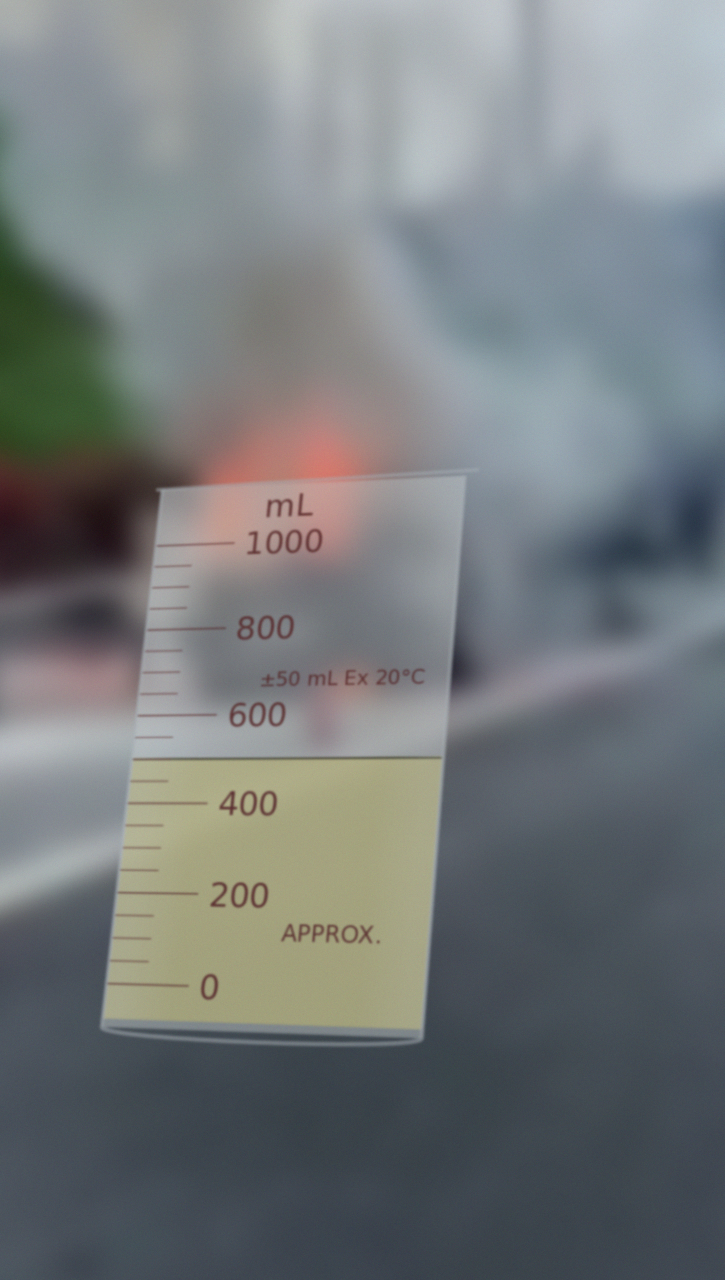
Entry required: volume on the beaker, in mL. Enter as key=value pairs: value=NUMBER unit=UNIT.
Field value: value=500 unit=mL
